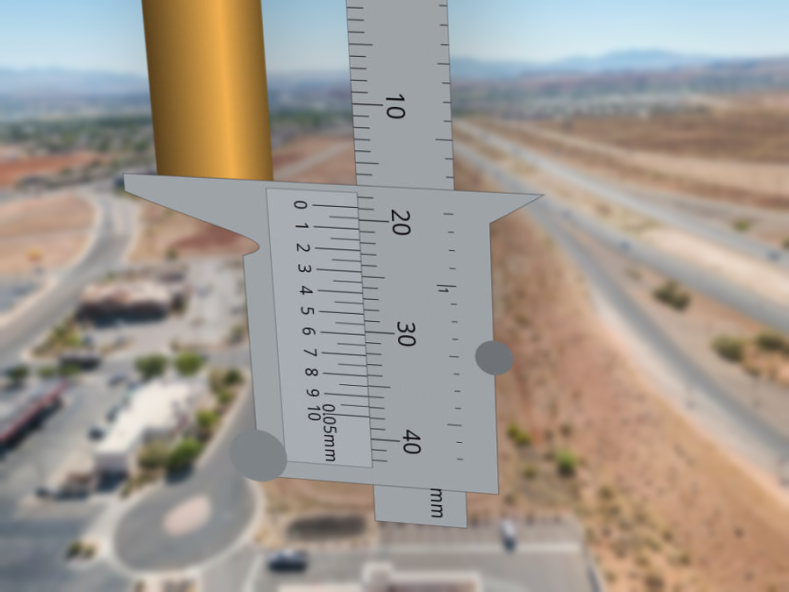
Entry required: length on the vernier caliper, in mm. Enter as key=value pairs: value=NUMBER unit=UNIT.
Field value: value=18.9 unit=mm
